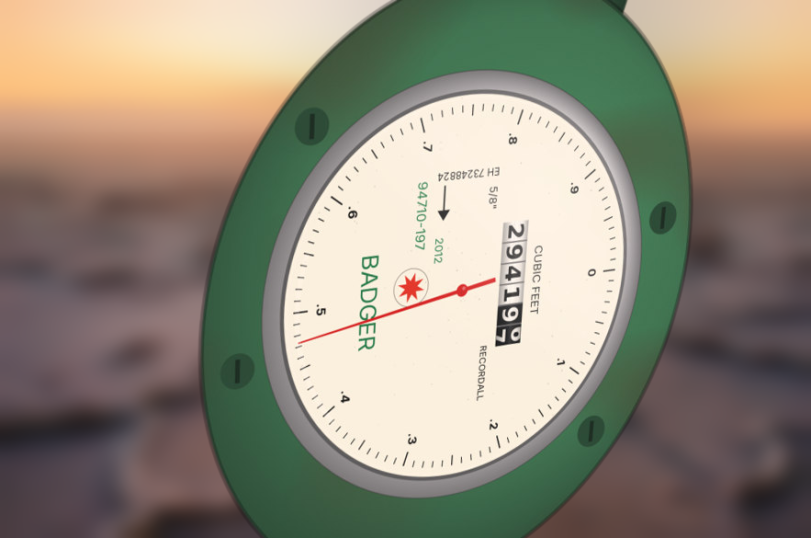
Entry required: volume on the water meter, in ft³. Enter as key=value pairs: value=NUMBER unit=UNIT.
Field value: value=294196.47 unit=ft³
